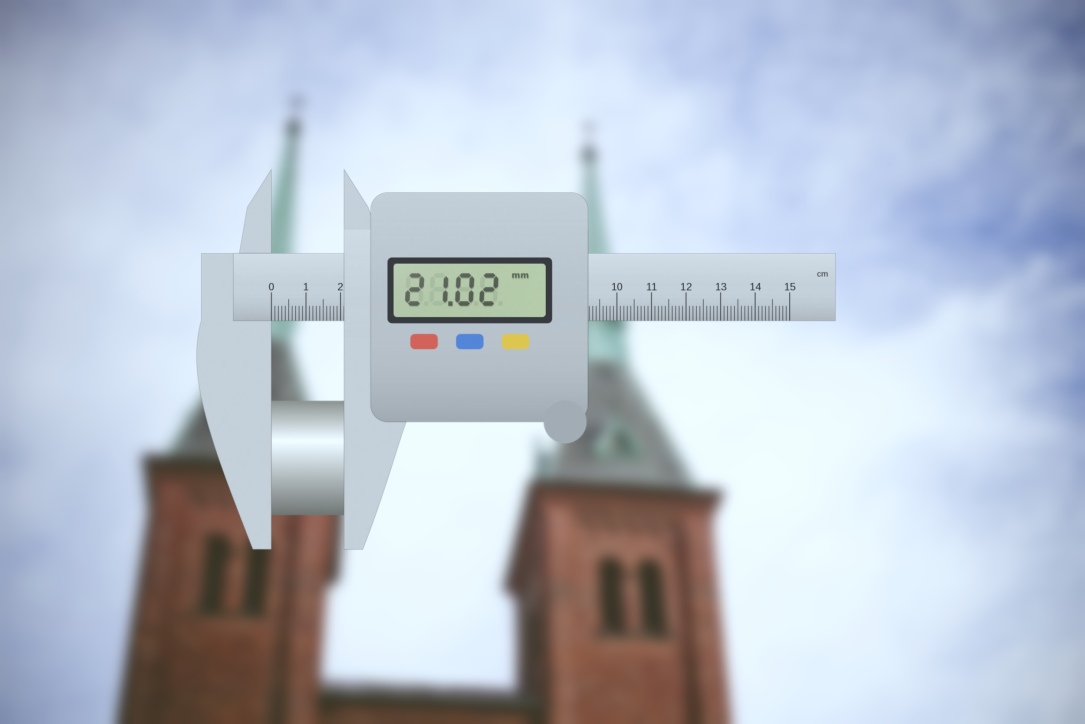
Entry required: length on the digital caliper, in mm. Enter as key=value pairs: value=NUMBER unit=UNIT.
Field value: value=21.02 unit=mm
